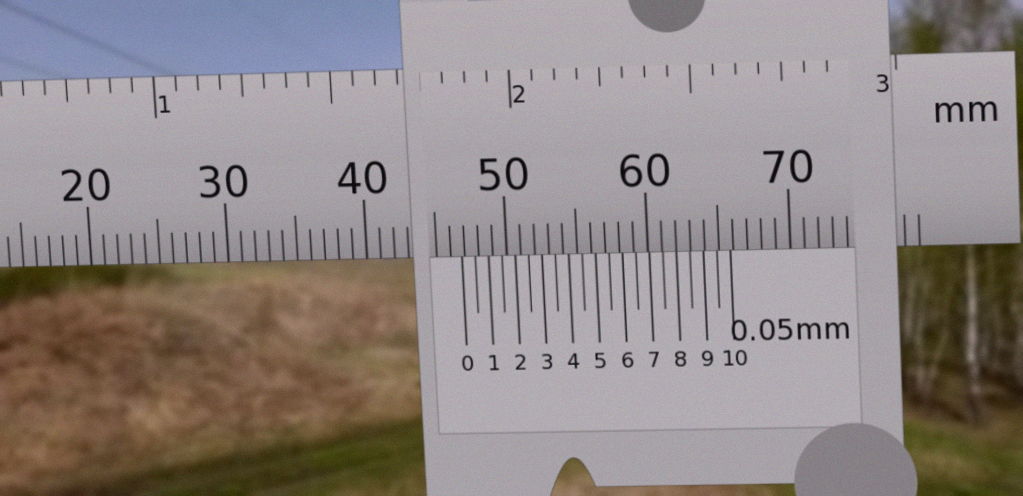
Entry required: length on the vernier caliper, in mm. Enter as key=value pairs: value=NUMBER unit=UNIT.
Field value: value=46.8 unit=mm
